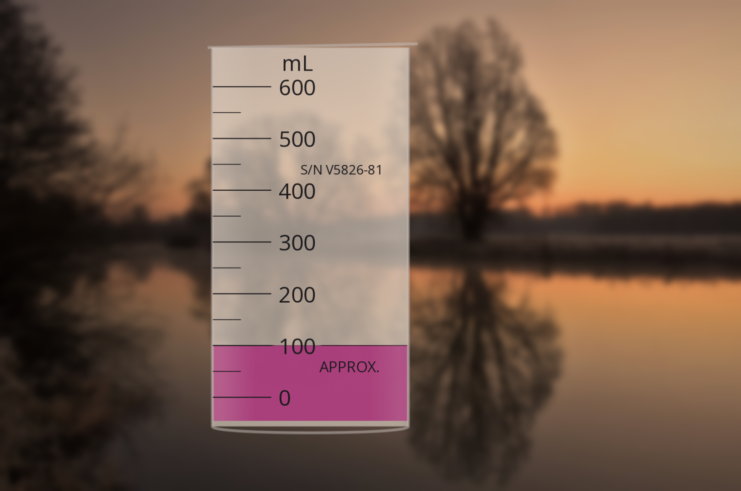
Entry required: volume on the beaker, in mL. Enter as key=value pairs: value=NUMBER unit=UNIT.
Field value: value=100 unit=mL
